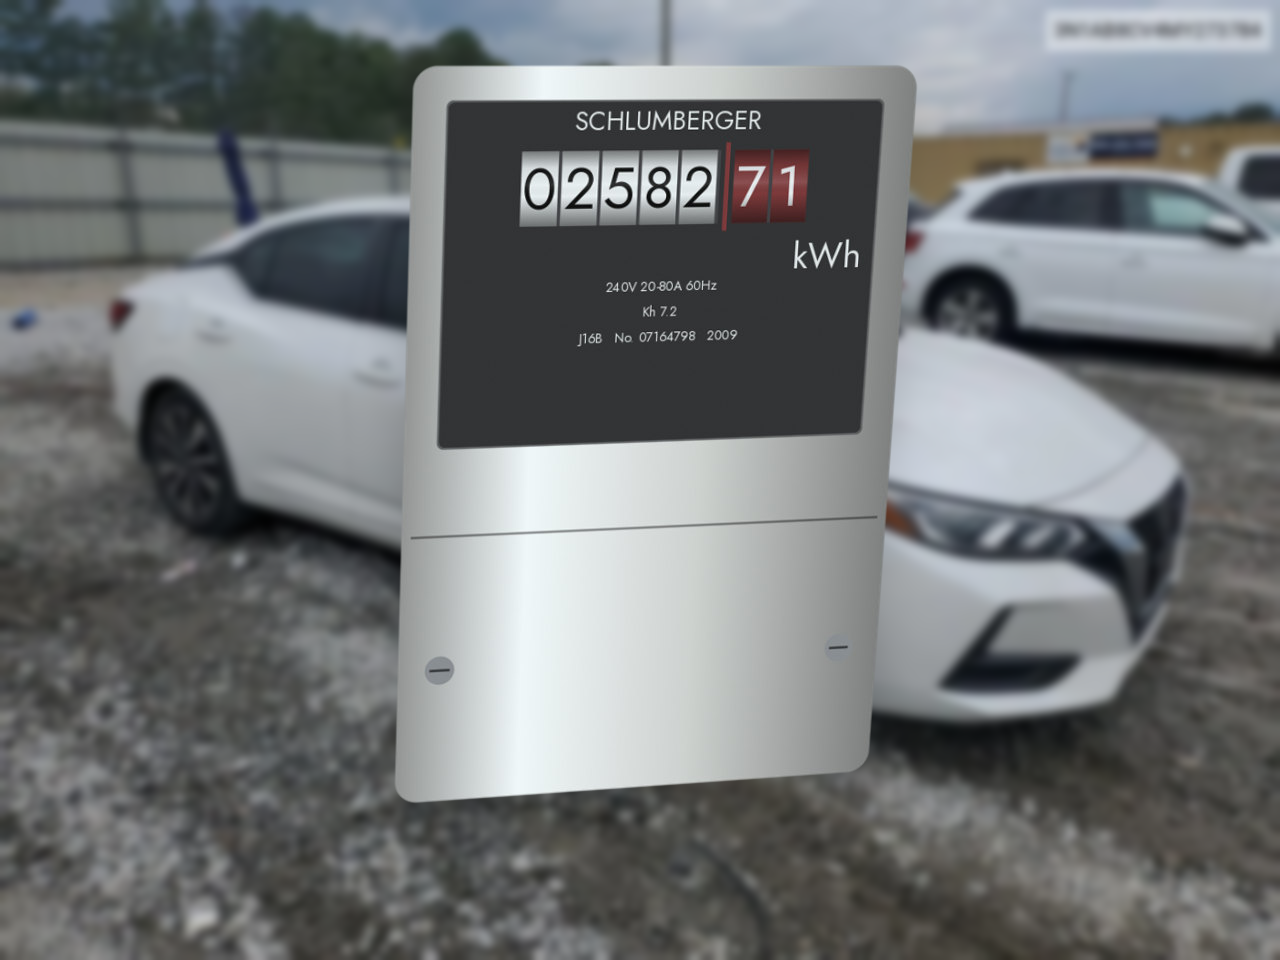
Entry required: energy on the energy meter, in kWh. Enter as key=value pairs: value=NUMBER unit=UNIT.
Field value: value=2582.71 unit=kWh
